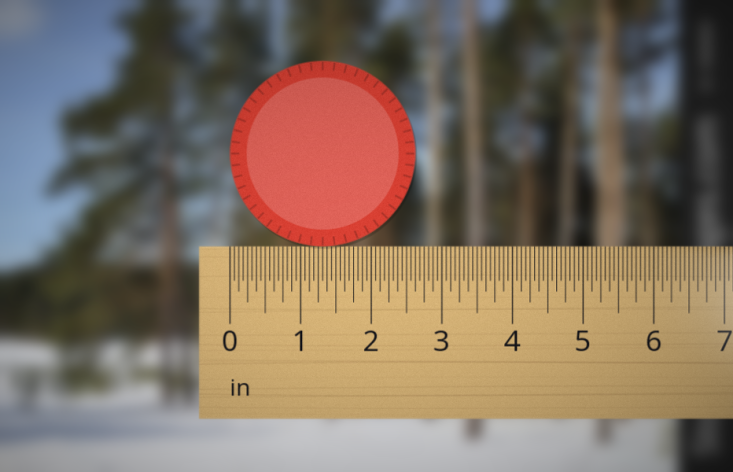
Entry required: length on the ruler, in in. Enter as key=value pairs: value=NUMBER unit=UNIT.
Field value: value=2.625 unit=in
